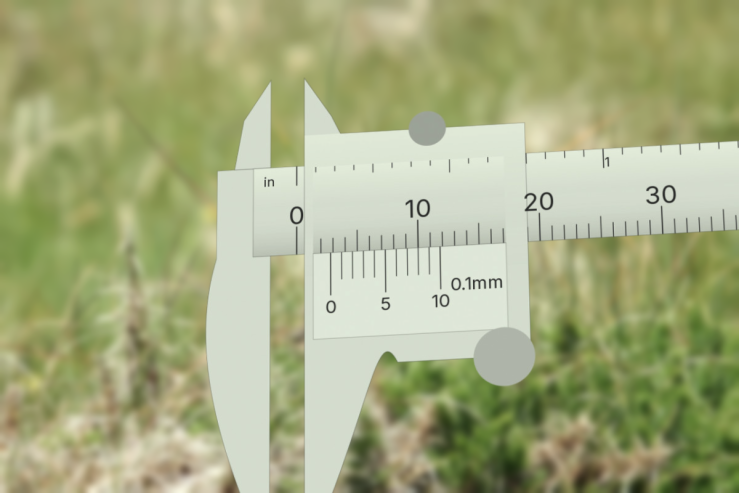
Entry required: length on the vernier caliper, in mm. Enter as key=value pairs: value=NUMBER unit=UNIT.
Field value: value=2.8 unit=mm
